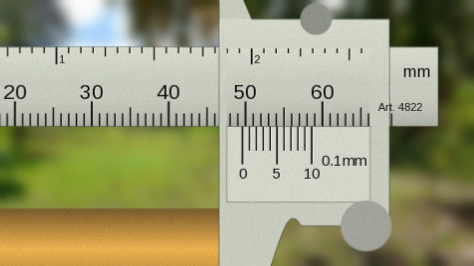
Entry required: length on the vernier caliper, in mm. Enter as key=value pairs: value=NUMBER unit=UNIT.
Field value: value=49.6 unit=mm
